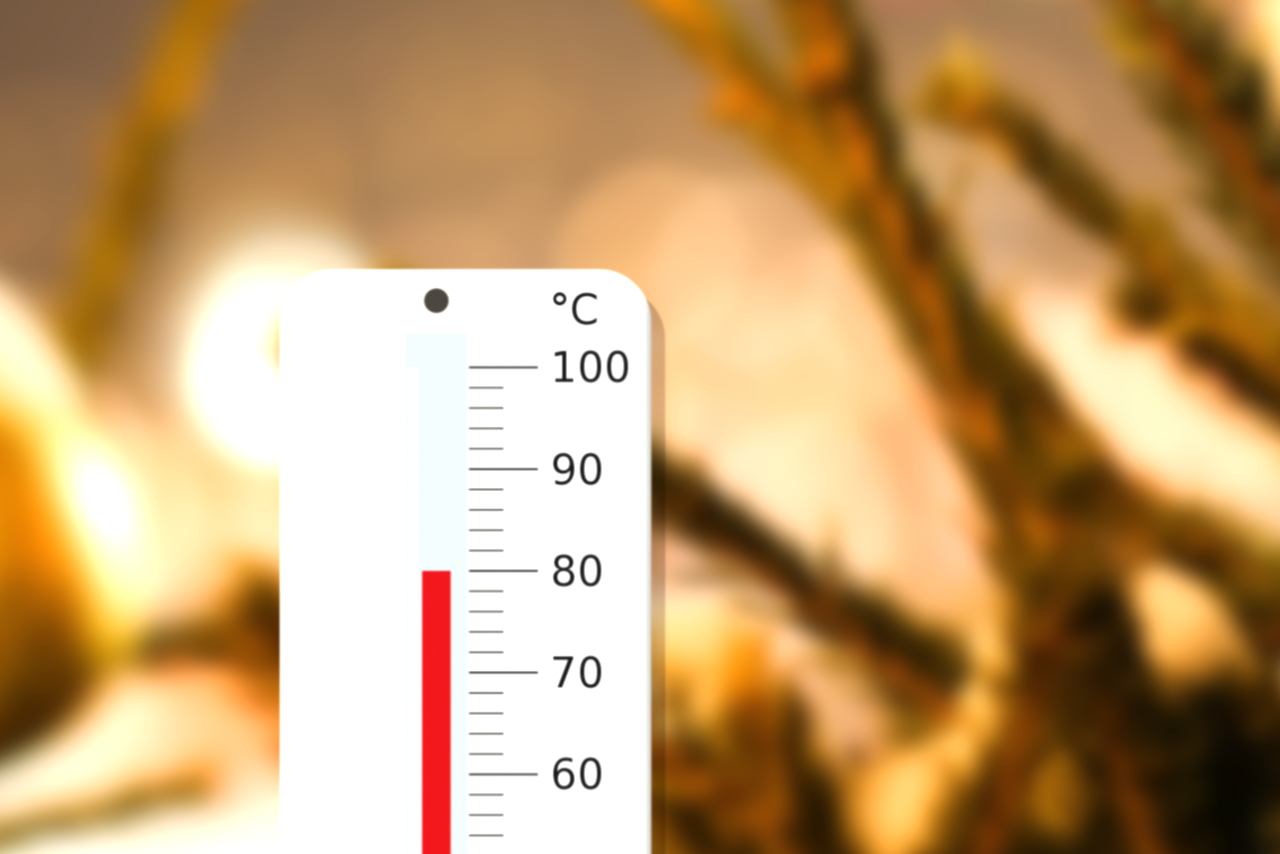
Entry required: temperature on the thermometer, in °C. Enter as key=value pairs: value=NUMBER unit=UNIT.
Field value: value=80 unit=°C
